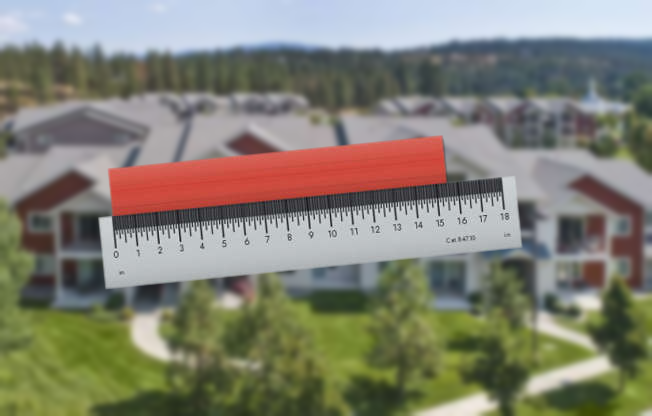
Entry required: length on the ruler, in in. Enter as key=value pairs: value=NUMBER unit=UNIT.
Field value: value=15.5 unit=in
